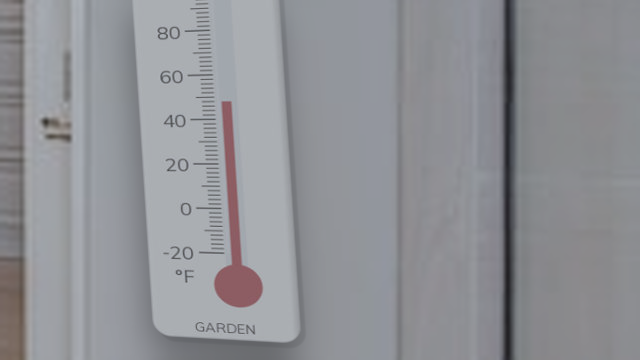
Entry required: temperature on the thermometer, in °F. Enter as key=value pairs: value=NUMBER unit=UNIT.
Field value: value=48 unit=°F
